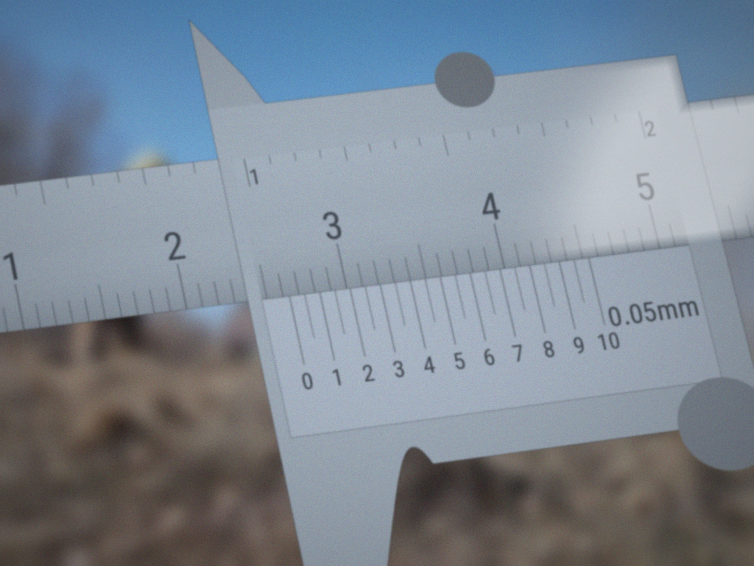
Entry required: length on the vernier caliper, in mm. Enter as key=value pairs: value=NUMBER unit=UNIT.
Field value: value=26.4 unit=mm
